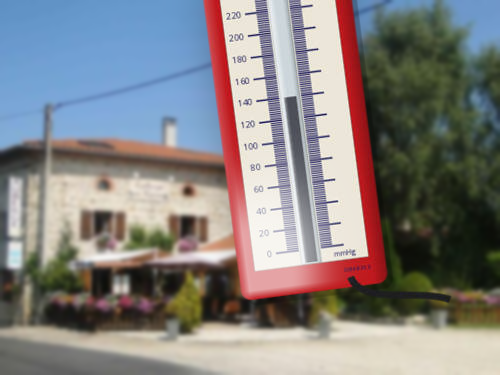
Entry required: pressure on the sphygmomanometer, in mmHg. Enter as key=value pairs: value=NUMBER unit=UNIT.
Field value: value=140 unit=mmHg
